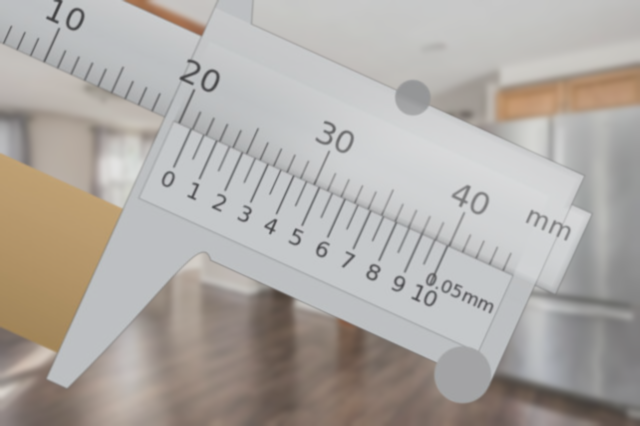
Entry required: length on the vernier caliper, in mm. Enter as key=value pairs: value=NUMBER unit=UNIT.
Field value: value=20.9 unit=mm
